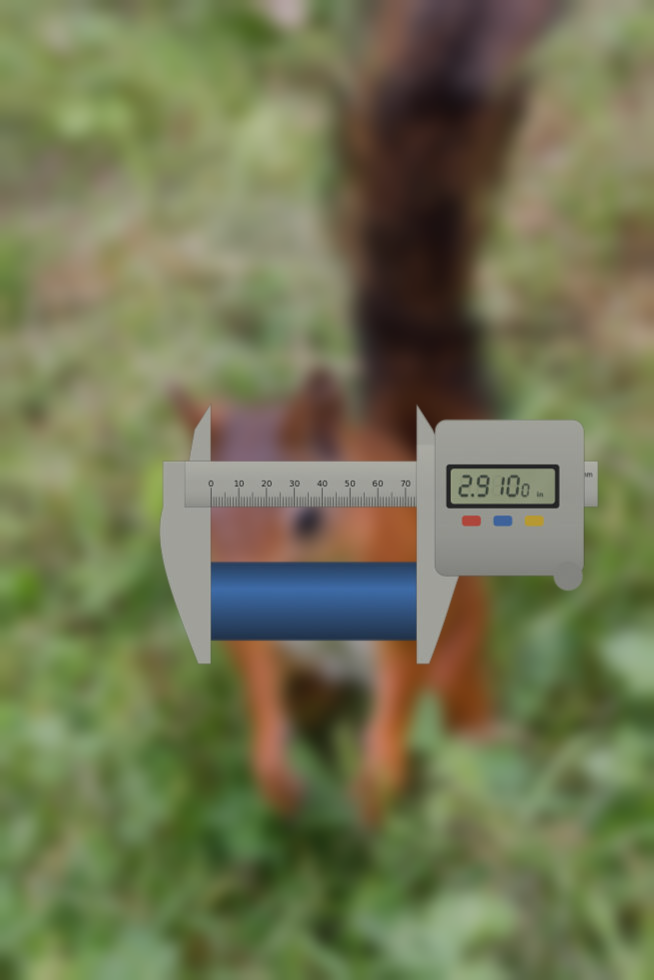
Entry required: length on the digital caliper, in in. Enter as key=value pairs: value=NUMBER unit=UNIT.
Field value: value=2.9100 unit=in
